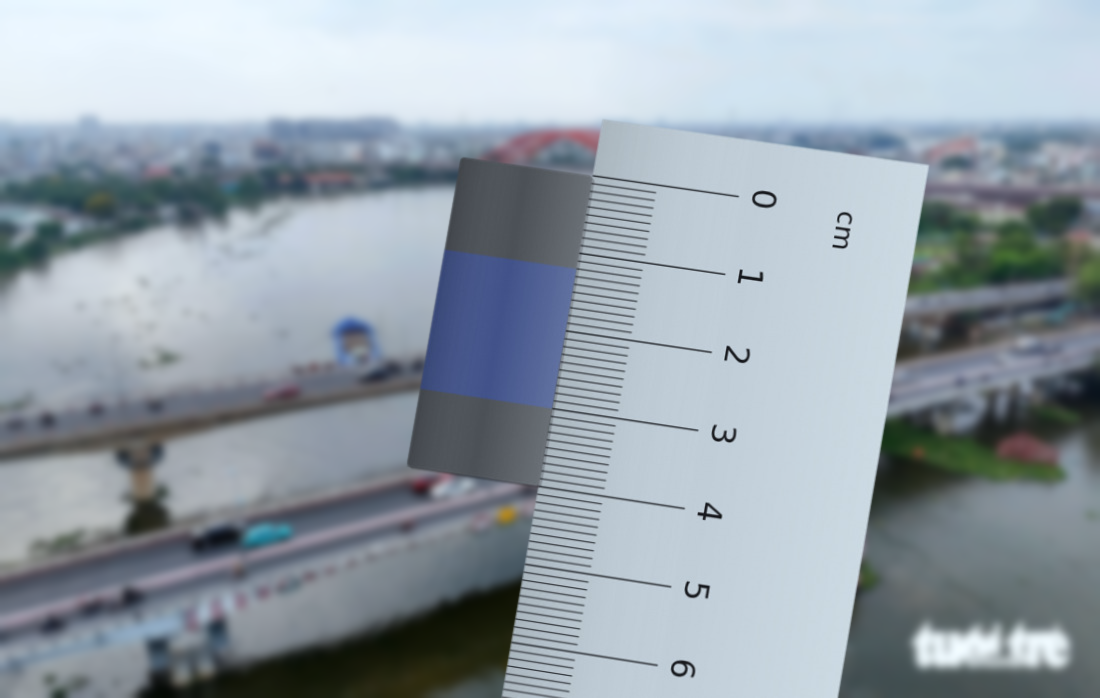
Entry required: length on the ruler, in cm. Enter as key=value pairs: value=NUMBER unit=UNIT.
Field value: value=4 unit=cm
